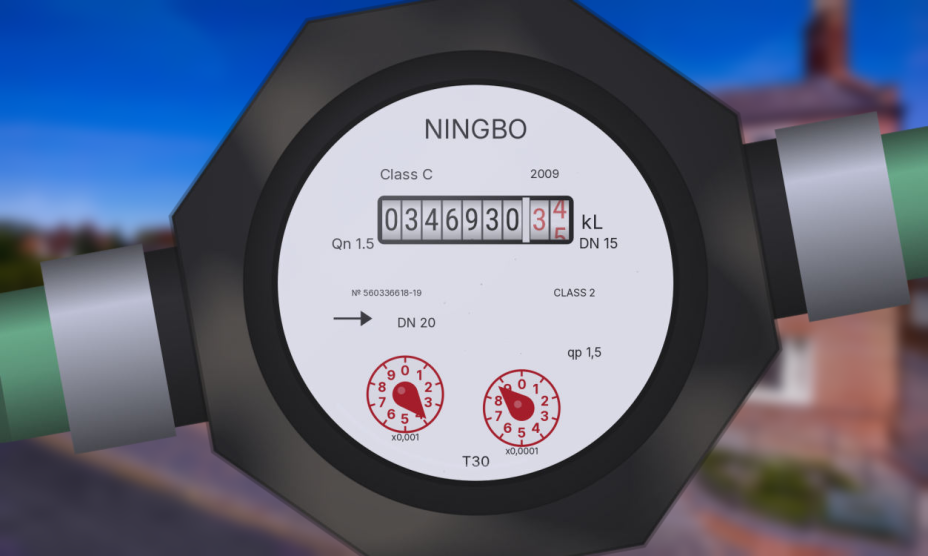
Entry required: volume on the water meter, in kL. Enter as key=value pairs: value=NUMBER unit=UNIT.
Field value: value=346930.3438 unit=kL
